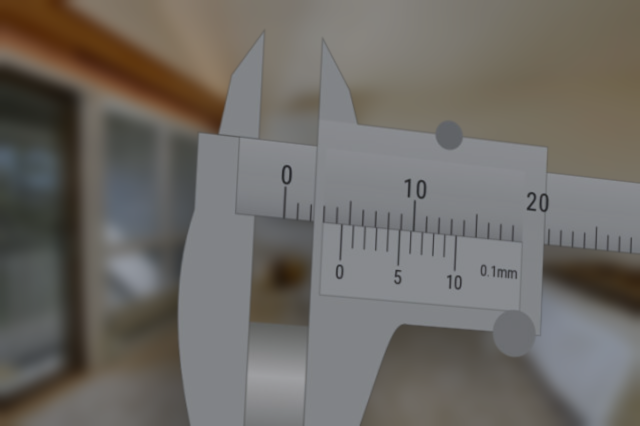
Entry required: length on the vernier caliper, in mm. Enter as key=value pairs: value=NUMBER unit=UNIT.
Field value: value=4.4 unit=mm
